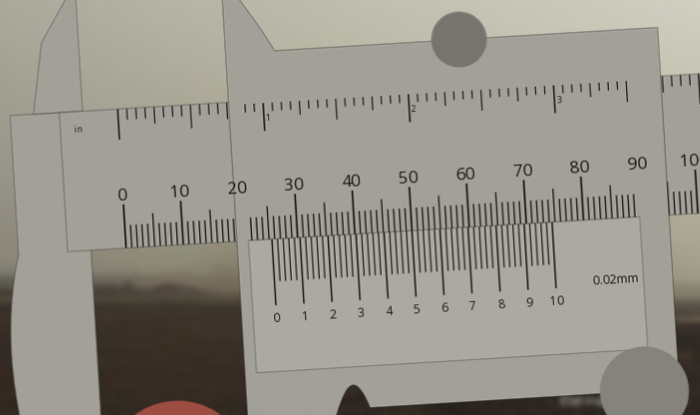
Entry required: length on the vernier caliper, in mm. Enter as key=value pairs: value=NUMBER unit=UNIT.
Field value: value=25.5 unit=mm
